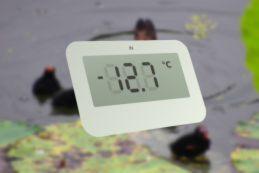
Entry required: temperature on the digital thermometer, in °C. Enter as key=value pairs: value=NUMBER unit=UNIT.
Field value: value=-12.7 unit=°C
